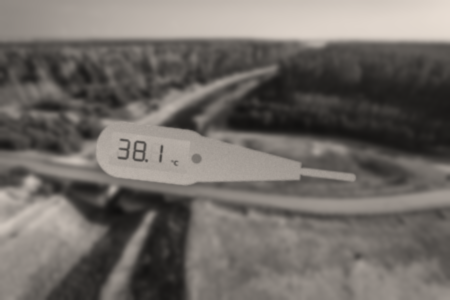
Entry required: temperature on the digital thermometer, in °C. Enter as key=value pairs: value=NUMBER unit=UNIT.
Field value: value=38.1 unit=°C
